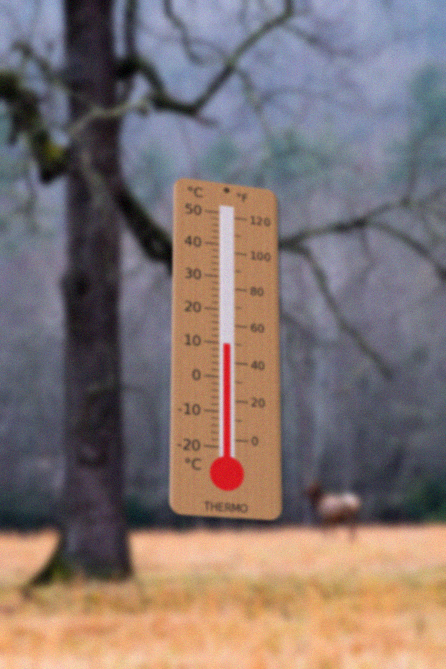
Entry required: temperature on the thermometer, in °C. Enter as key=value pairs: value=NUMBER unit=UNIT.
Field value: value=10 unit=°C
